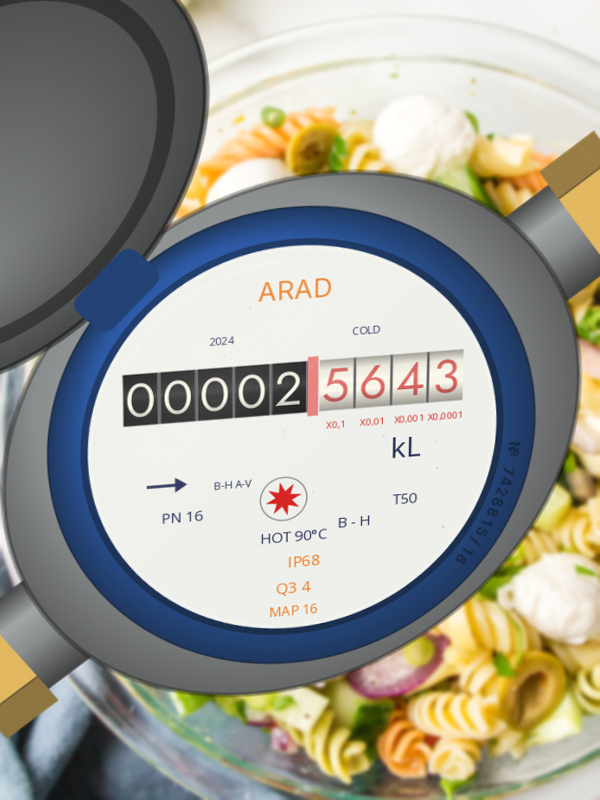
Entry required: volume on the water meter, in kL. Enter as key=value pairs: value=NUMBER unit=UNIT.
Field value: value=2.5643 unit=kL
